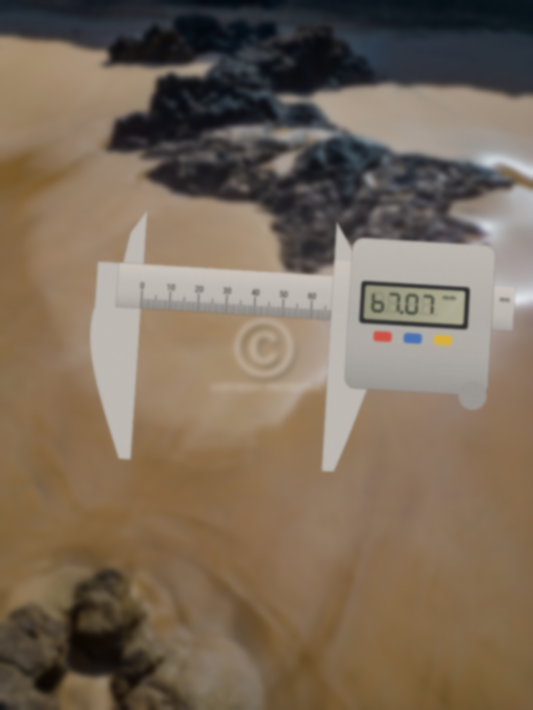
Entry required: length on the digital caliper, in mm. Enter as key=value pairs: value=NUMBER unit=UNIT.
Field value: value=67.07 unit=mm
